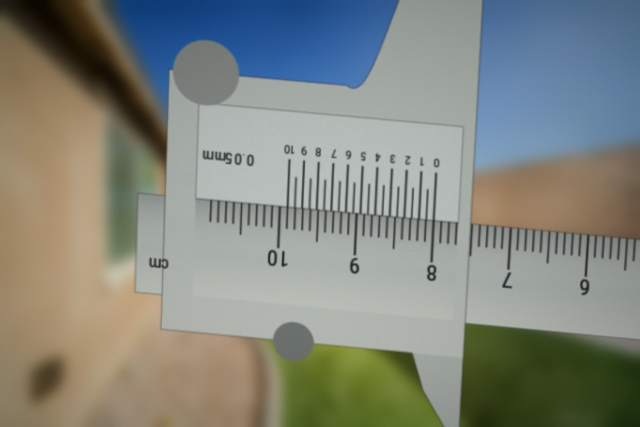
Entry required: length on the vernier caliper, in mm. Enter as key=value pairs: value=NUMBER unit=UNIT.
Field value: value=80.0 unit=mm
